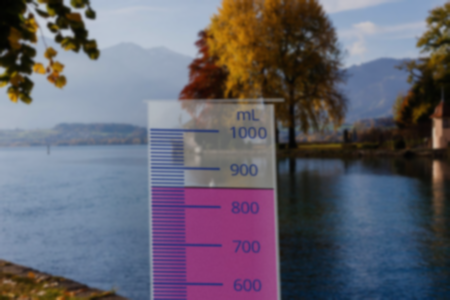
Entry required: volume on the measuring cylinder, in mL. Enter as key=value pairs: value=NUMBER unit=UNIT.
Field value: value=850 unit=mL
